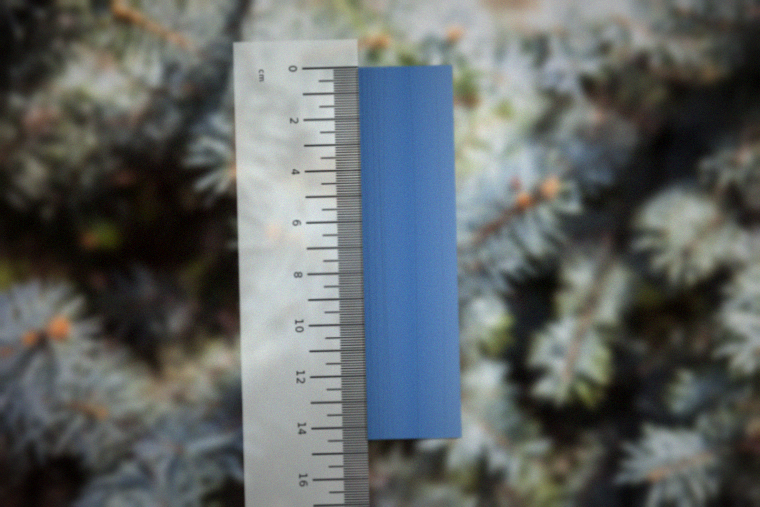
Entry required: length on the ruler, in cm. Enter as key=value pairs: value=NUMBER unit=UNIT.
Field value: value=14.5 unit=cm
